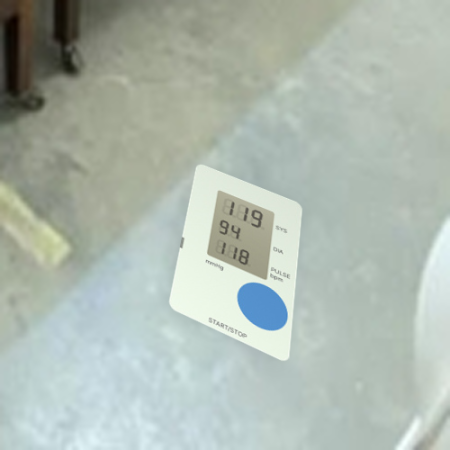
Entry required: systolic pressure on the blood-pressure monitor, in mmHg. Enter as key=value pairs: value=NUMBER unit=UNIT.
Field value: value=119 unit=mmHg
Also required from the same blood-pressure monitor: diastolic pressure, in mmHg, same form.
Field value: value=94 unit=mmHg
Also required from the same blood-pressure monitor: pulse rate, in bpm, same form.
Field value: value=118 unit=bpm
